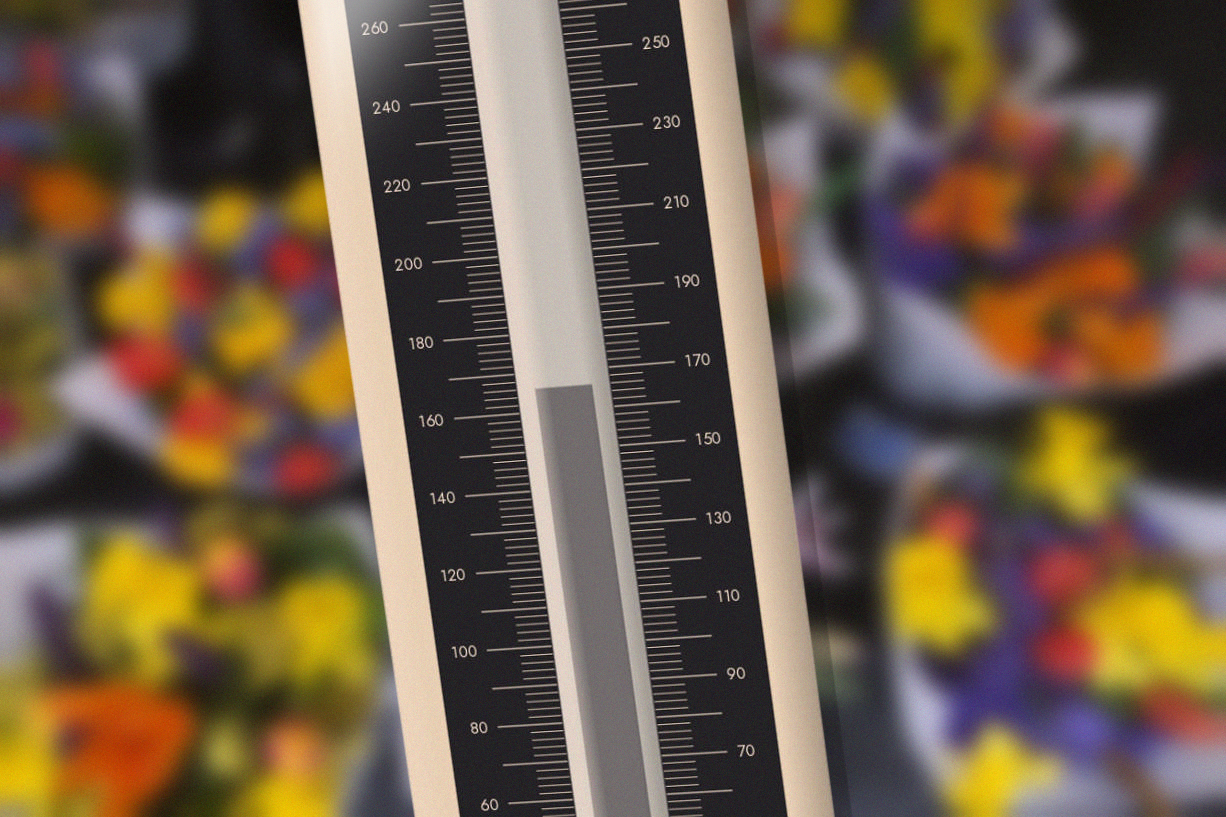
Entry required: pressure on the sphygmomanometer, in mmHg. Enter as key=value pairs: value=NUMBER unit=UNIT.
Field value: value=166 unit=mmHg
